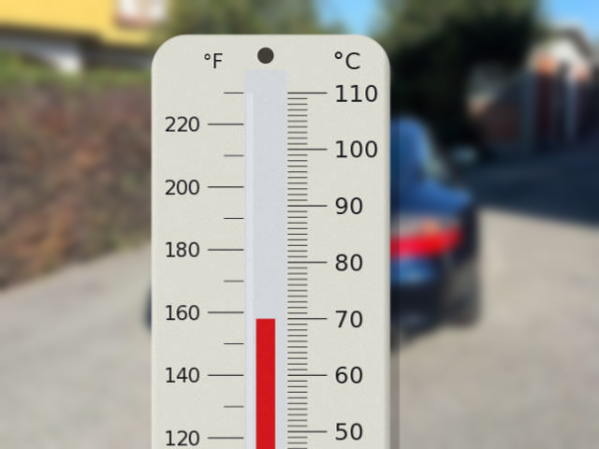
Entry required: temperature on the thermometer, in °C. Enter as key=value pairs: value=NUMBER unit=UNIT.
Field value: value=70 unit=°C
